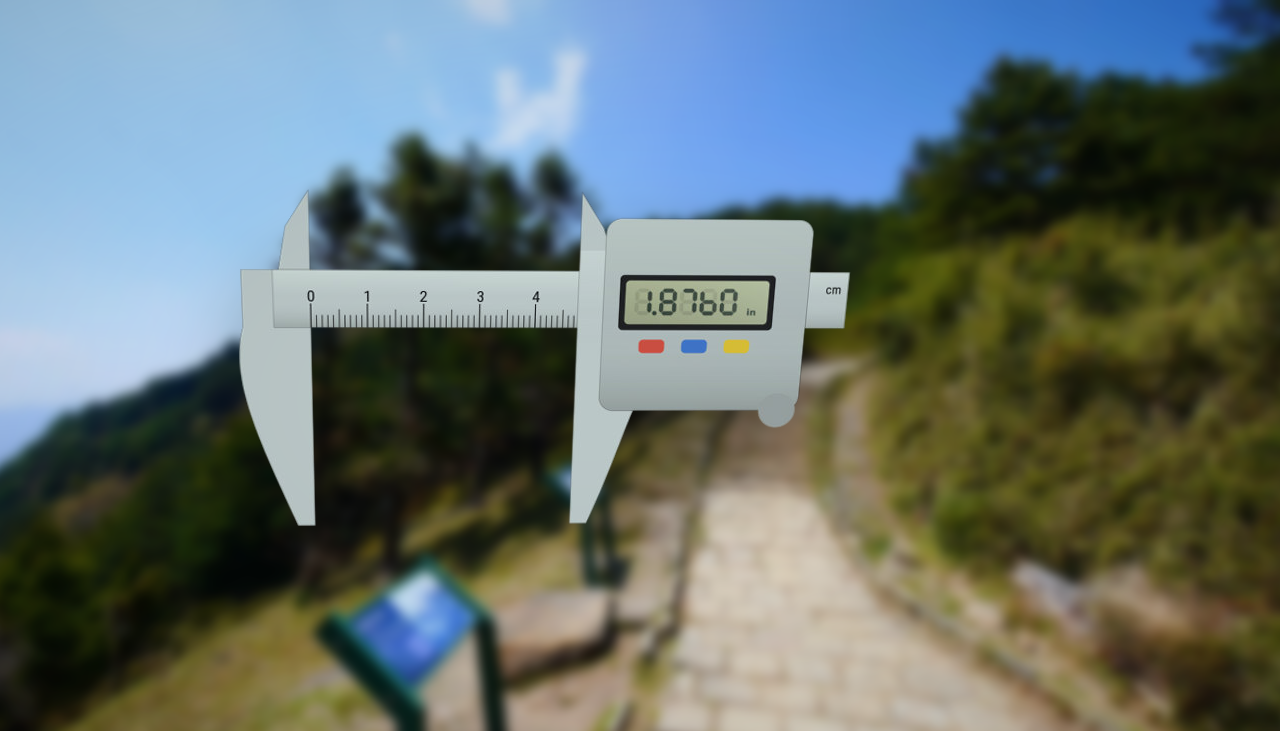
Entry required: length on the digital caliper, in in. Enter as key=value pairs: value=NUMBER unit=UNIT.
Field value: value=1.8760 unit=in
